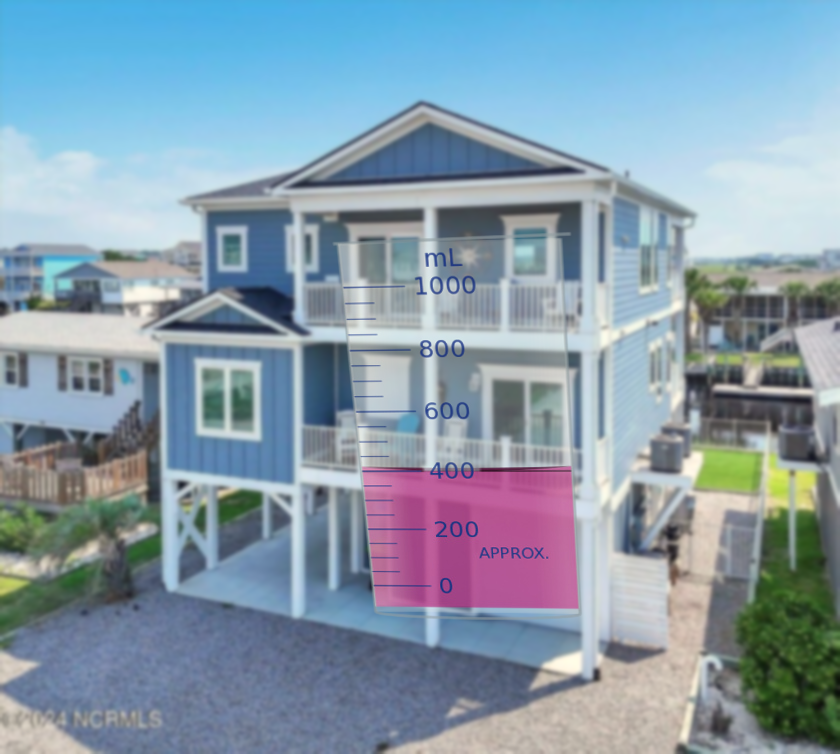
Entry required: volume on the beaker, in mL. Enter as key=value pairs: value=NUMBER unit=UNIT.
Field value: value=400 unit=mL
